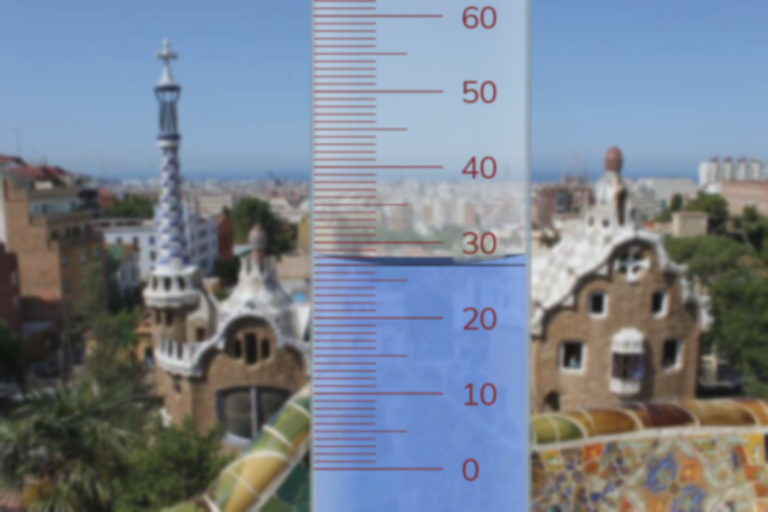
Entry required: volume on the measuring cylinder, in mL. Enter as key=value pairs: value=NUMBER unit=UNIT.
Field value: value=27 unit=mL
